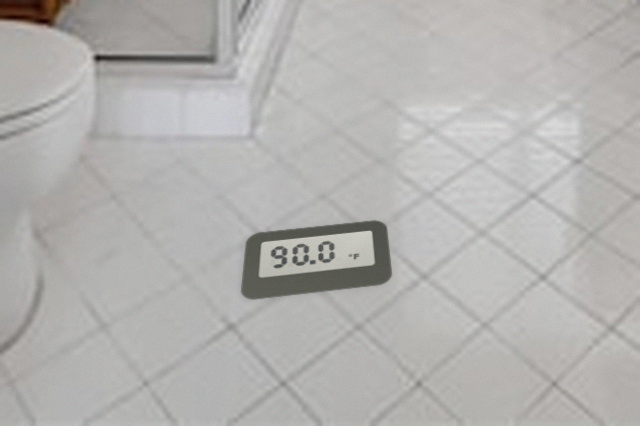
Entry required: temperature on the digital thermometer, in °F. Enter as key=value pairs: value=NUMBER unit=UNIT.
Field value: value=90.0 unit=°F
